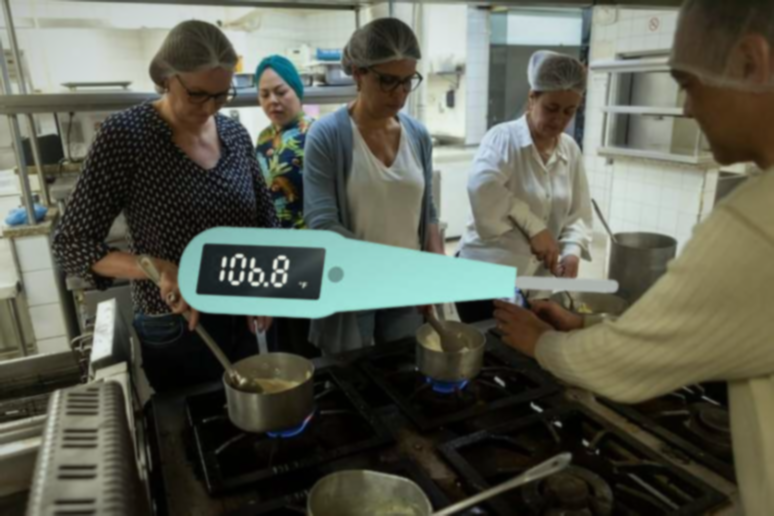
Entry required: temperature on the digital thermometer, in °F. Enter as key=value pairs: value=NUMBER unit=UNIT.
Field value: value=106.8 unit=°F
